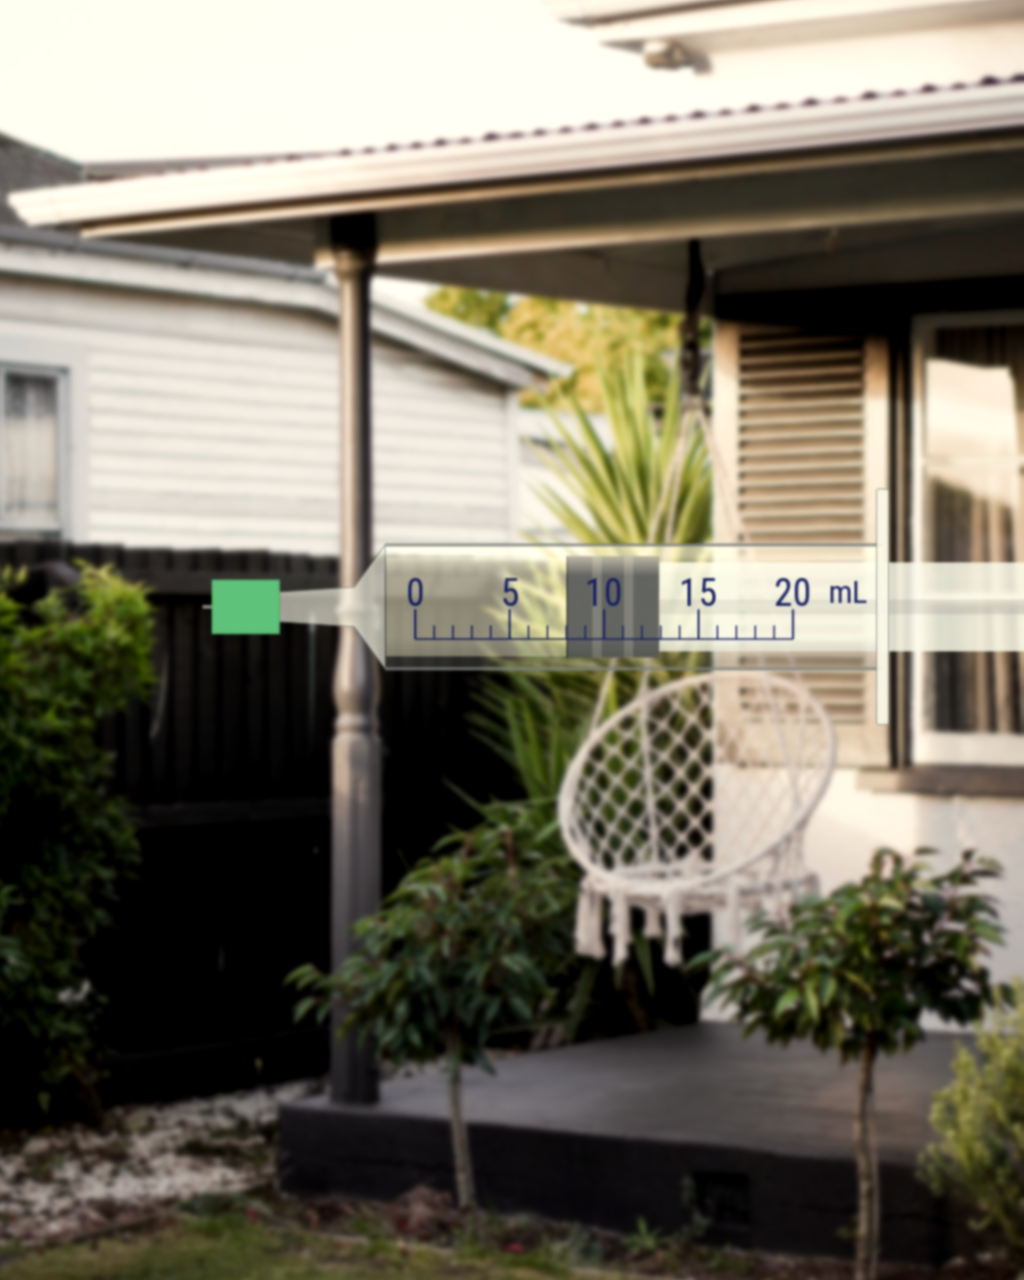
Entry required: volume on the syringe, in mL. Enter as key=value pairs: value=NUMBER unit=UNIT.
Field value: value=8 unit=mL
